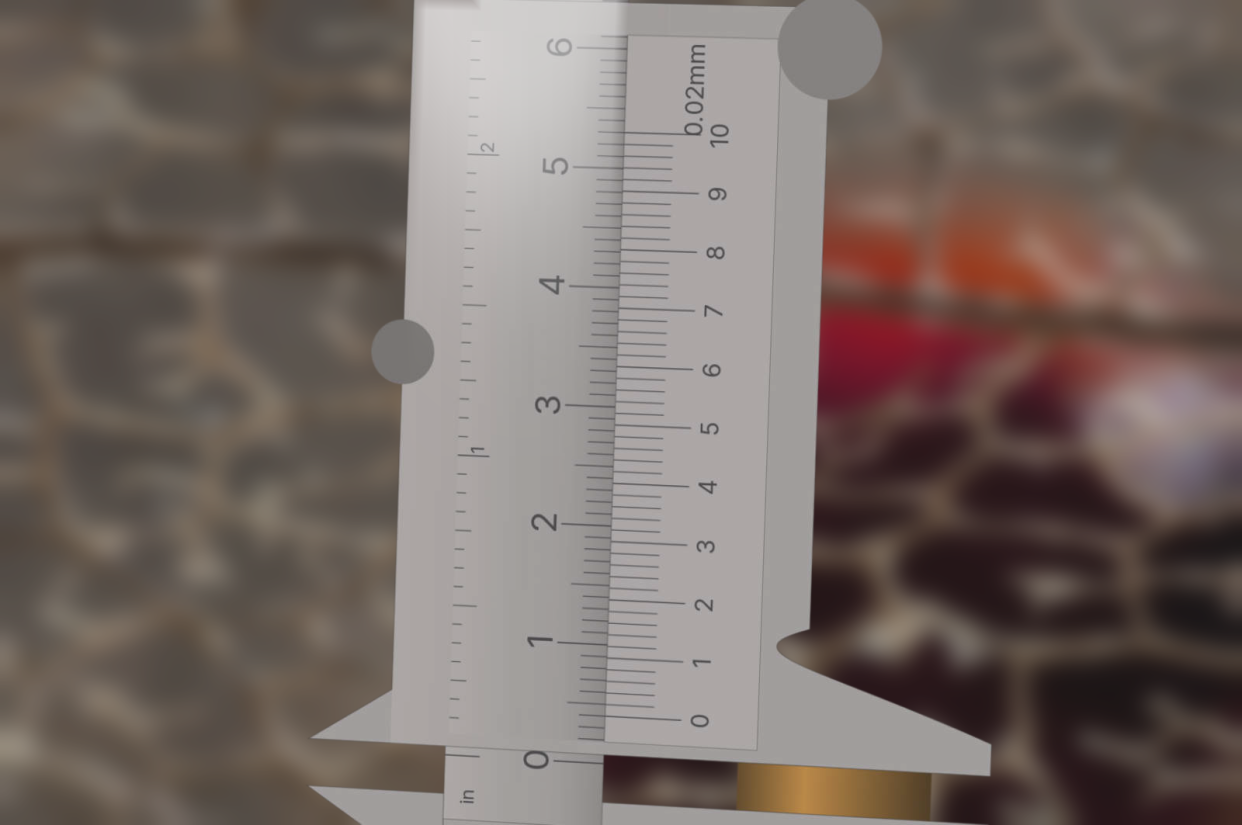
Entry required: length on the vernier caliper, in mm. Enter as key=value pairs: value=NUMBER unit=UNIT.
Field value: value=4.0 unit=mm
